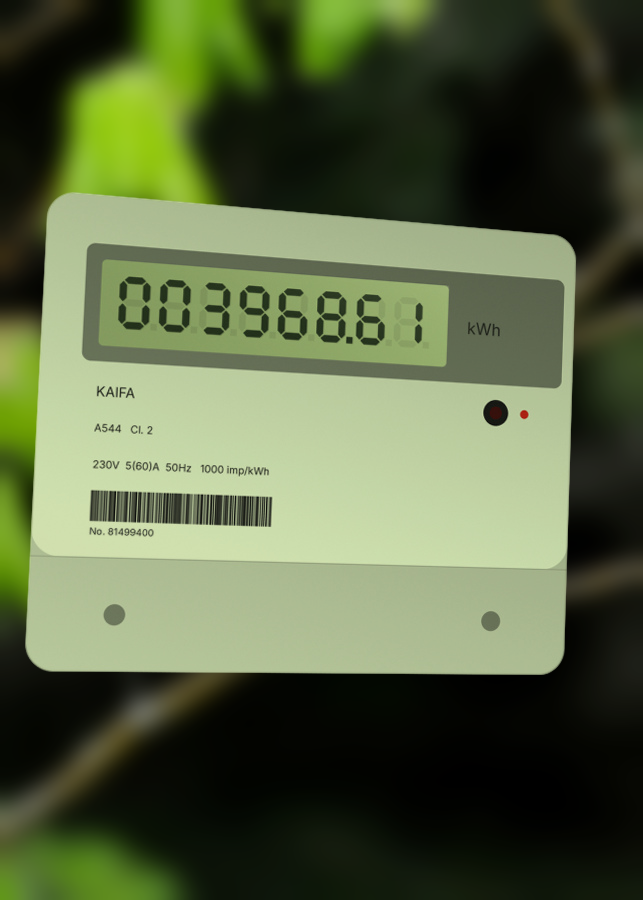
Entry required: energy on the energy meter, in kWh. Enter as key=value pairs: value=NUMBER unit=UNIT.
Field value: value=3968.61 unit=kWh
